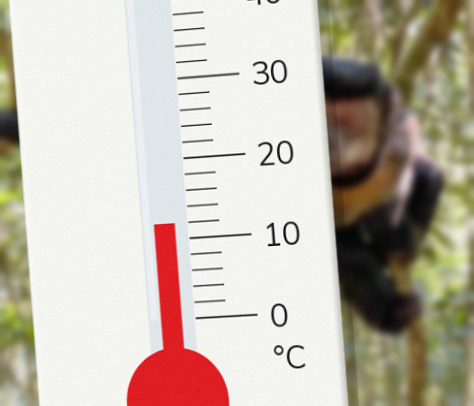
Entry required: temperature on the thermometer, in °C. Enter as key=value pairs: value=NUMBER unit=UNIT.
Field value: value=12 unit=°C
